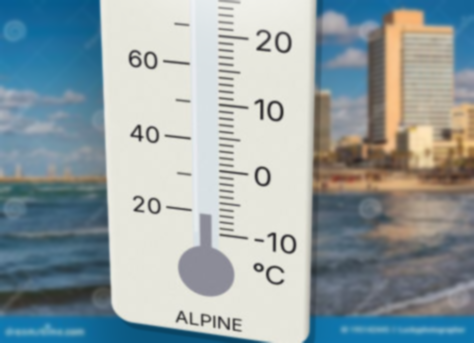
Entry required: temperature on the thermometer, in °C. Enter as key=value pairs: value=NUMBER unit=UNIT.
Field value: value=-7 unit=°C
